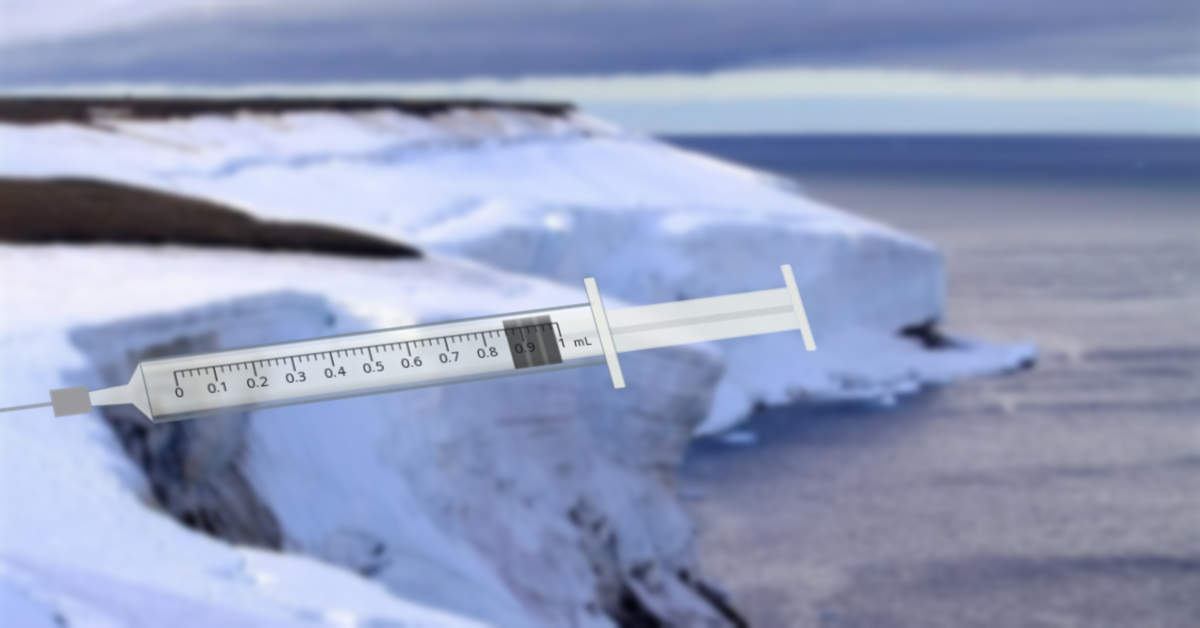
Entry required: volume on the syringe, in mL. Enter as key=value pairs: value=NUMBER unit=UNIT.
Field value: value=0.86 unit=mL
